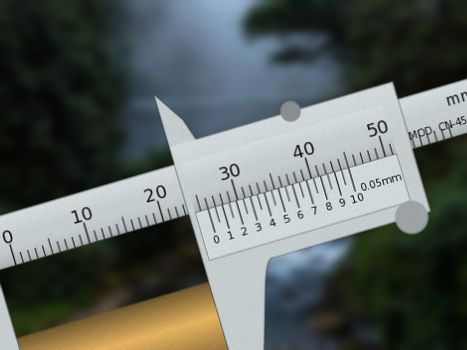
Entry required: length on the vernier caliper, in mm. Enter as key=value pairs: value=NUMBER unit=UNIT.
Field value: value=26.0 unit=mm
